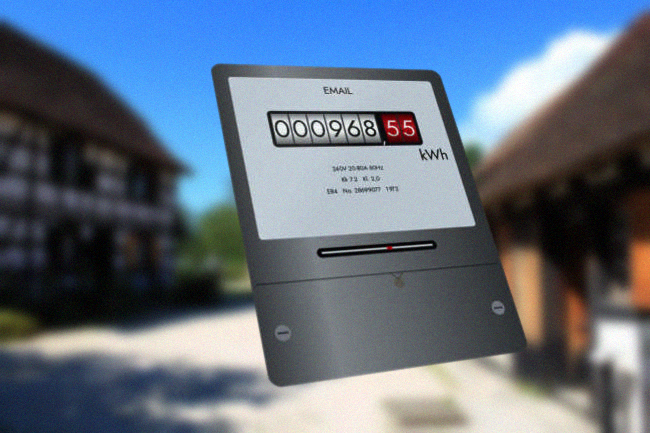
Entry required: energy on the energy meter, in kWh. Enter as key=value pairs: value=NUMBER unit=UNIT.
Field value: value=968.55 unit=kWh
